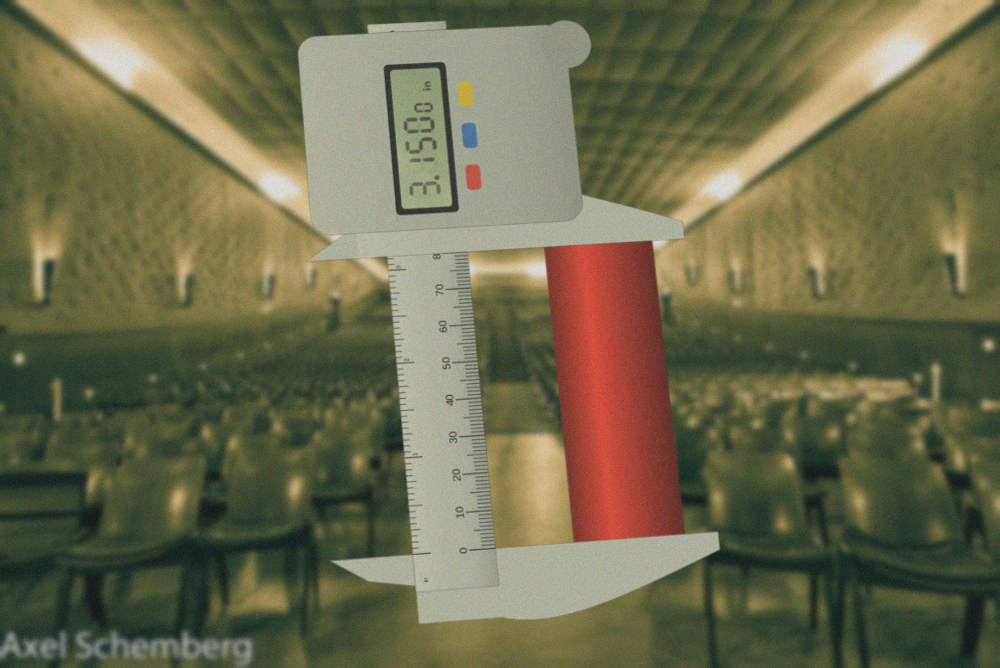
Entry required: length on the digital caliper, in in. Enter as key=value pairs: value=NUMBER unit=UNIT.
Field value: value=3.1500 unit=in
